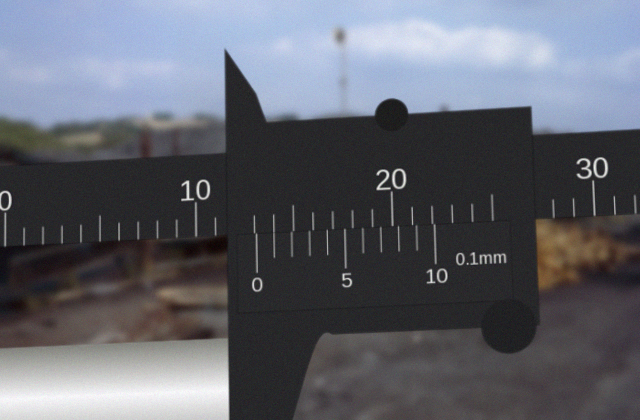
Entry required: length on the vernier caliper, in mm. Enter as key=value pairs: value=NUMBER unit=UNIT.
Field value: value=13.1 unit=mm
